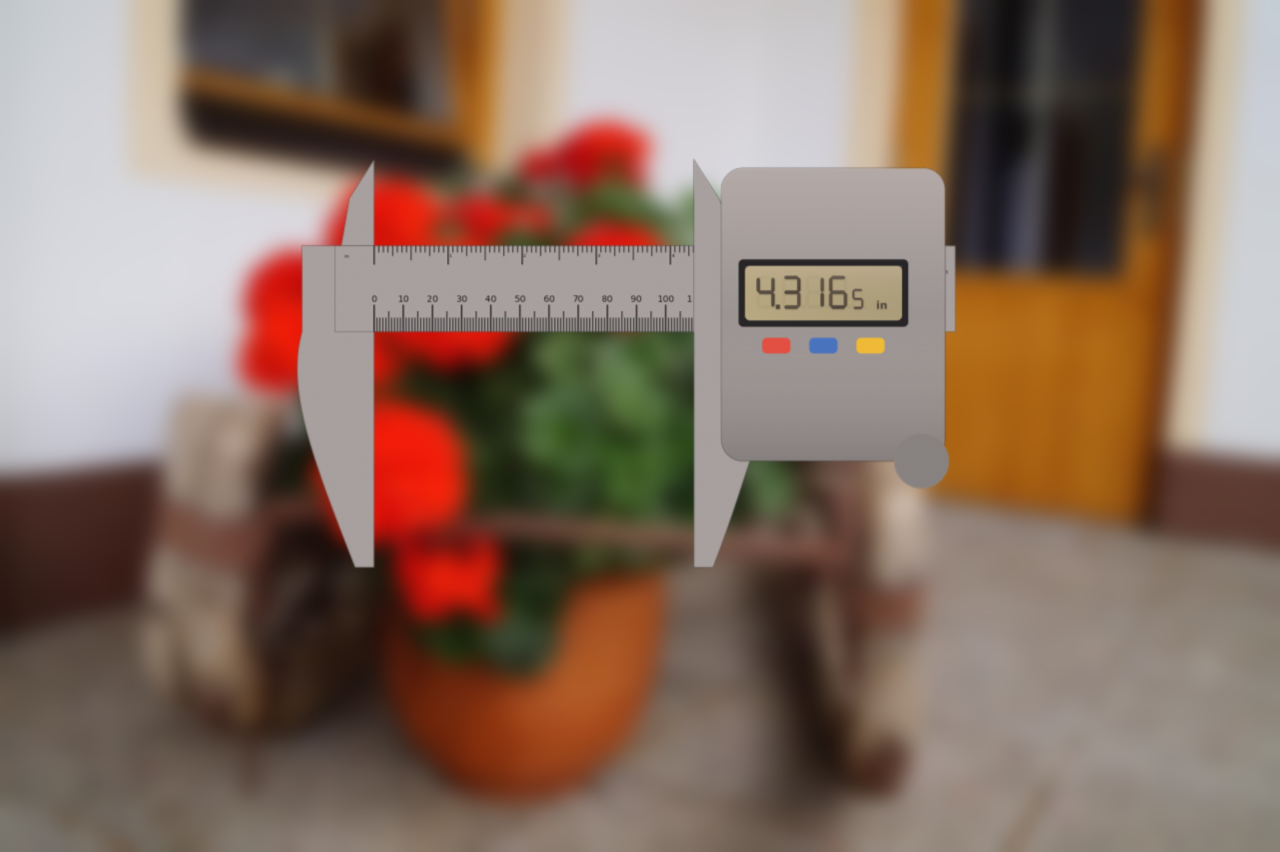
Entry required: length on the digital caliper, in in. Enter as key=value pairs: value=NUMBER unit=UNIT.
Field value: value=4.3165 unit=in
